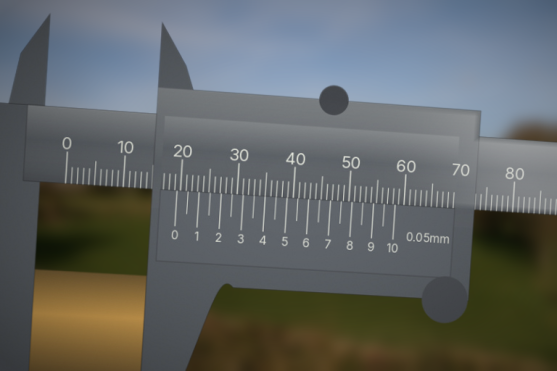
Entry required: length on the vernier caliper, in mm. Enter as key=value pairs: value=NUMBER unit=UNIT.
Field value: value=19.4 unit=mm
